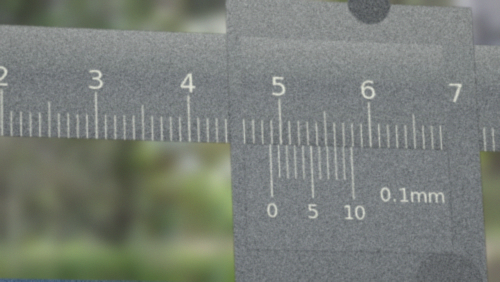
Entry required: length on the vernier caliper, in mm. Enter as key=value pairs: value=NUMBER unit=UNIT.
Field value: value=48.8 unit=mm
